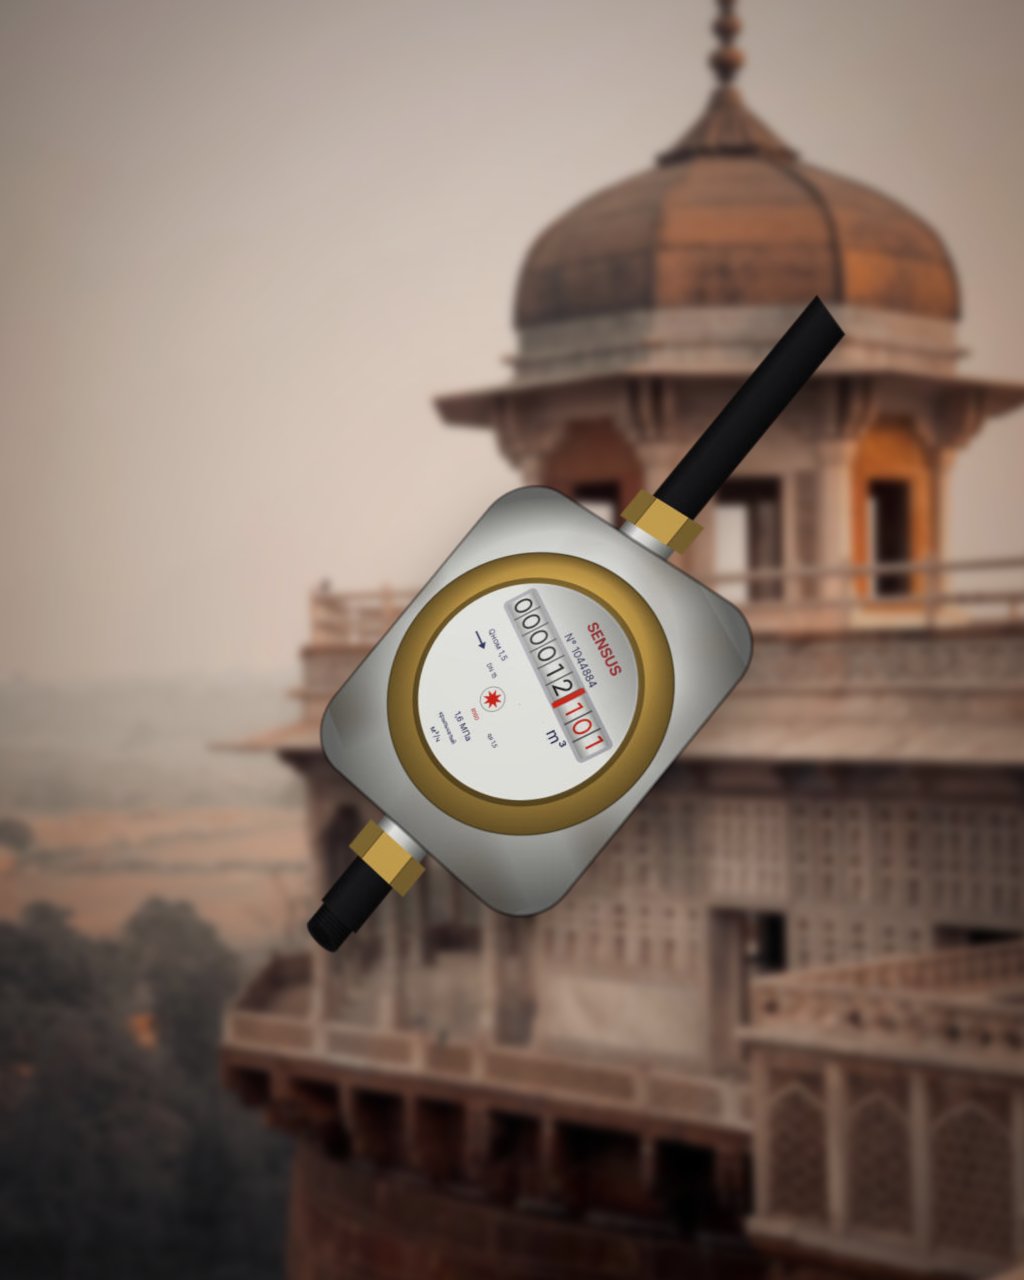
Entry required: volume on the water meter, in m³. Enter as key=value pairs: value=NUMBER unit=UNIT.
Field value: value=12.101 unit=m³
